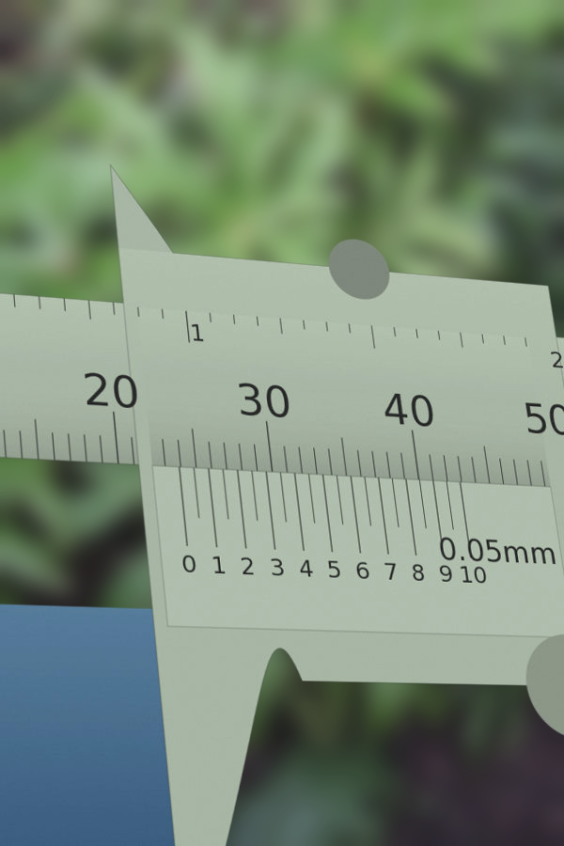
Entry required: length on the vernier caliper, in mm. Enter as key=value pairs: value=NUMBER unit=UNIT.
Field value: value=23.9 unit=mm
